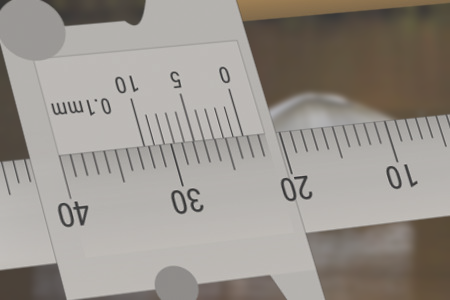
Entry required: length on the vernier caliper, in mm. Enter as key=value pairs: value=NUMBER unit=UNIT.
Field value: value=23.4 unit=mm
